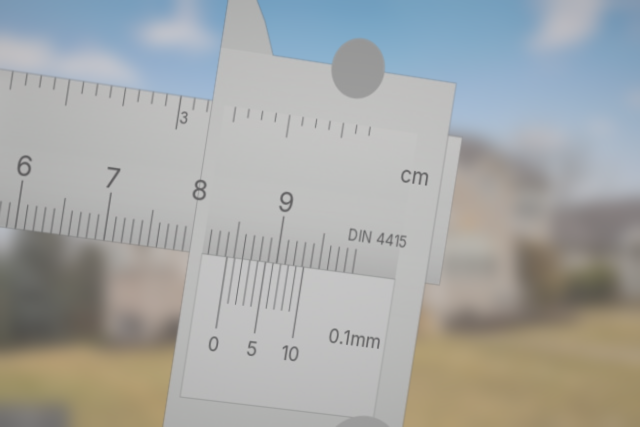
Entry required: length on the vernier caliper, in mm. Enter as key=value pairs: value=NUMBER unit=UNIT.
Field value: value=84.2 unit=mm
